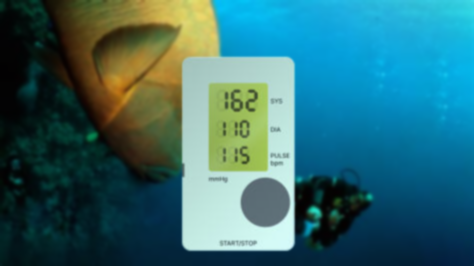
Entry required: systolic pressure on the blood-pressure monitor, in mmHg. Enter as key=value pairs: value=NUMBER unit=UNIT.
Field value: value=162 unit=mmHg
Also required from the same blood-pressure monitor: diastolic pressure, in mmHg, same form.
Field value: value=110 unit=mmHg
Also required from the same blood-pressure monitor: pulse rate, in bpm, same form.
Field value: value=115 unit=bpm
